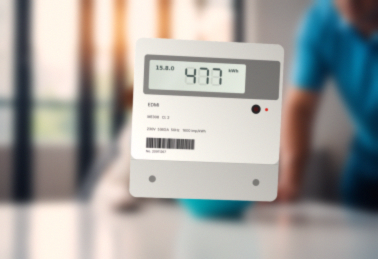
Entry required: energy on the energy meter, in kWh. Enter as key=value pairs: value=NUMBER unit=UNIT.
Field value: value=477 unit=kWh
